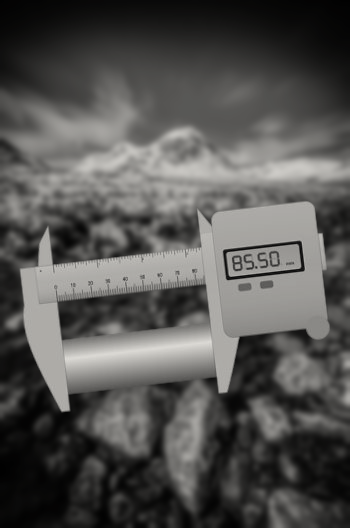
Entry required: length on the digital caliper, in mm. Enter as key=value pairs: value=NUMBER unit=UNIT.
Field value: value=85.50 unit=mm
